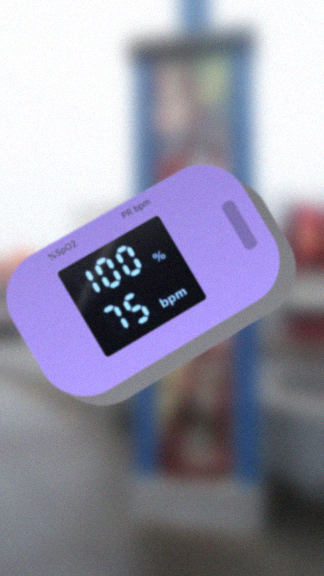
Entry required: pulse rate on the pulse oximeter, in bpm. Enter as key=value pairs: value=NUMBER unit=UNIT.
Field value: value=75 unit=bpm
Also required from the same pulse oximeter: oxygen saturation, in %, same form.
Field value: value=100 unit=%
